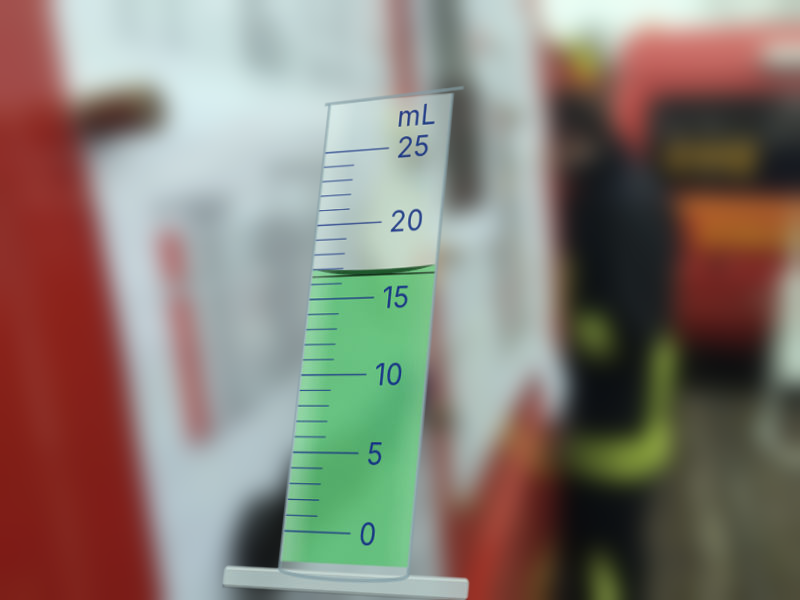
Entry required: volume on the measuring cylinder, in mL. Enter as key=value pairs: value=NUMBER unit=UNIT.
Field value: value=16.5 unit=mL
